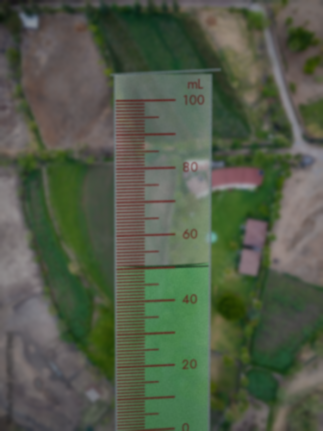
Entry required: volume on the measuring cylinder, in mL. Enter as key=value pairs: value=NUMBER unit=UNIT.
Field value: value=50 unit=mL
